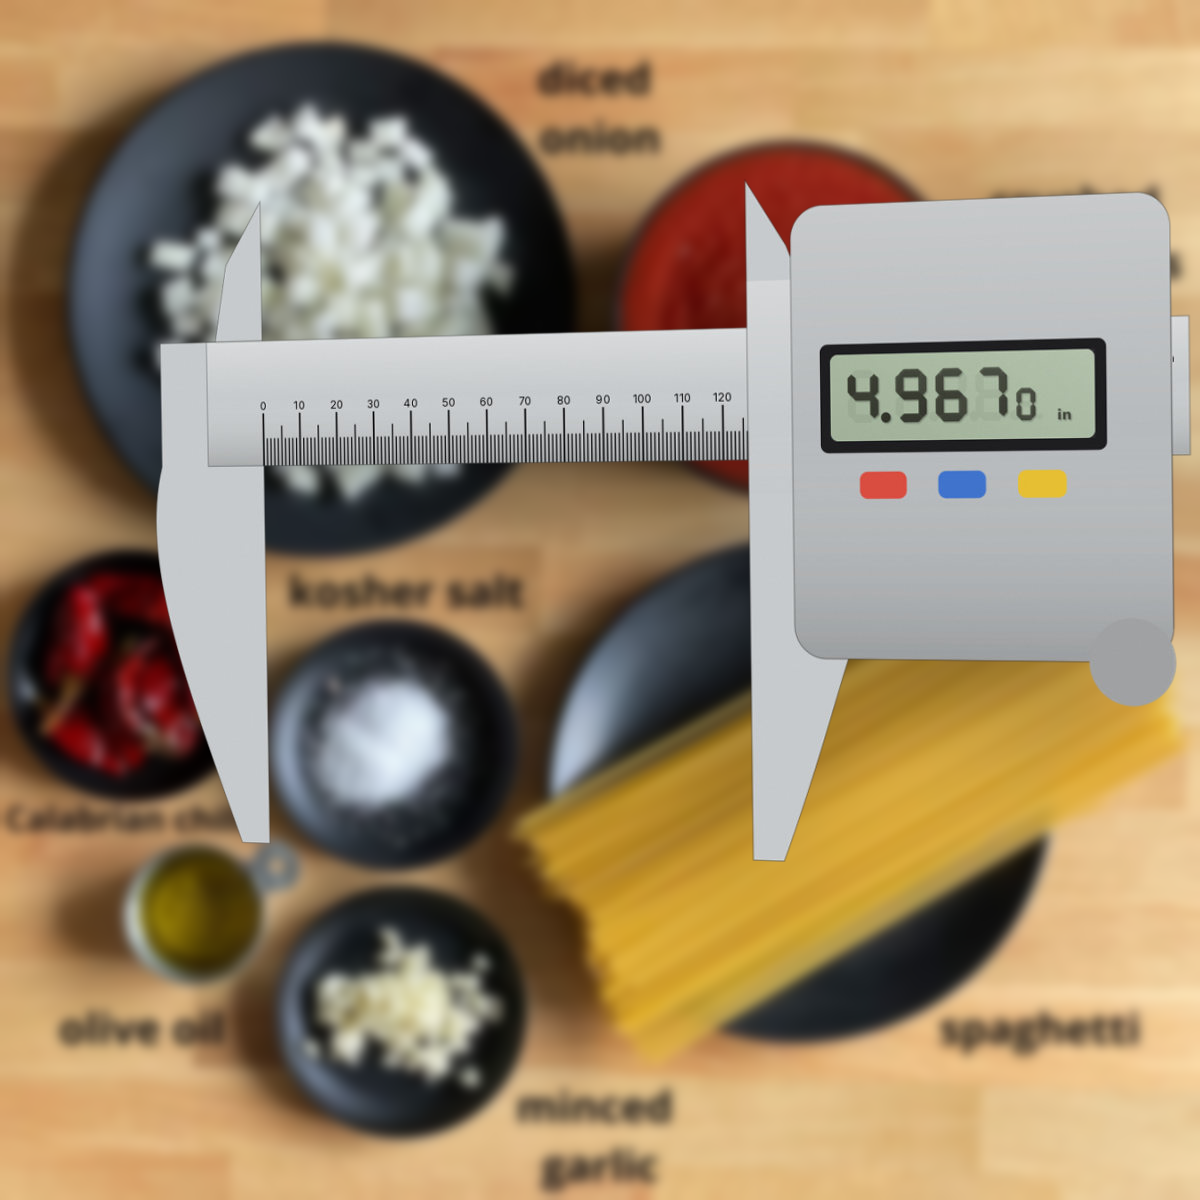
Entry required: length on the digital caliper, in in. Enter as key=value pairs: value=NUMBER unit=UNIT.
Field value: value=4.9670 unit=in
